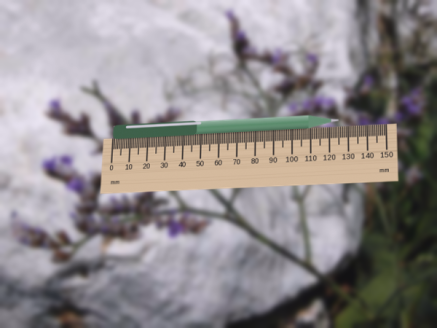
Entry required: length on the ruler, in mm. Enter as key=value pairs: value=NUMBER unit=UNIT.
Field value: value=125 unit=mm
